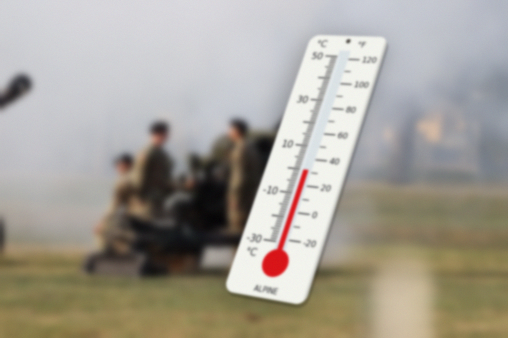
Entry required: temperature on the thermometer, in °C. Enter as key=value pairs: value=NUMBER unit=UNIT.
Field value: value=0 unit=°C
